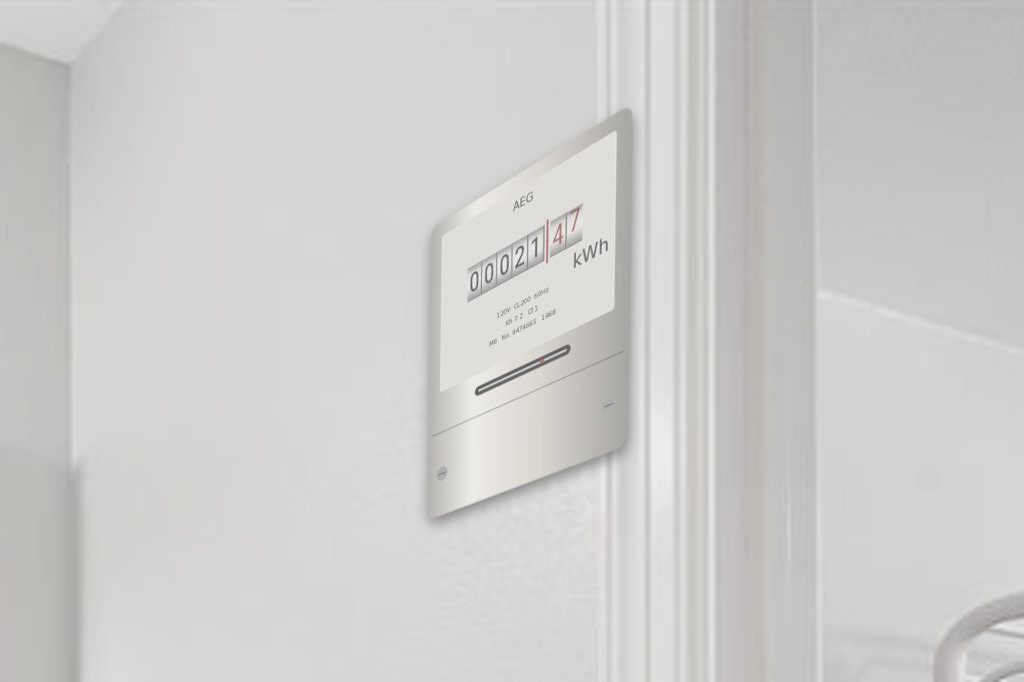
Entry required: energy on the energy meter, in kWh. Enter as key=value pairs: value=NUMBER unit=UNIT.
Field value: value=21.47 unit=kWh
